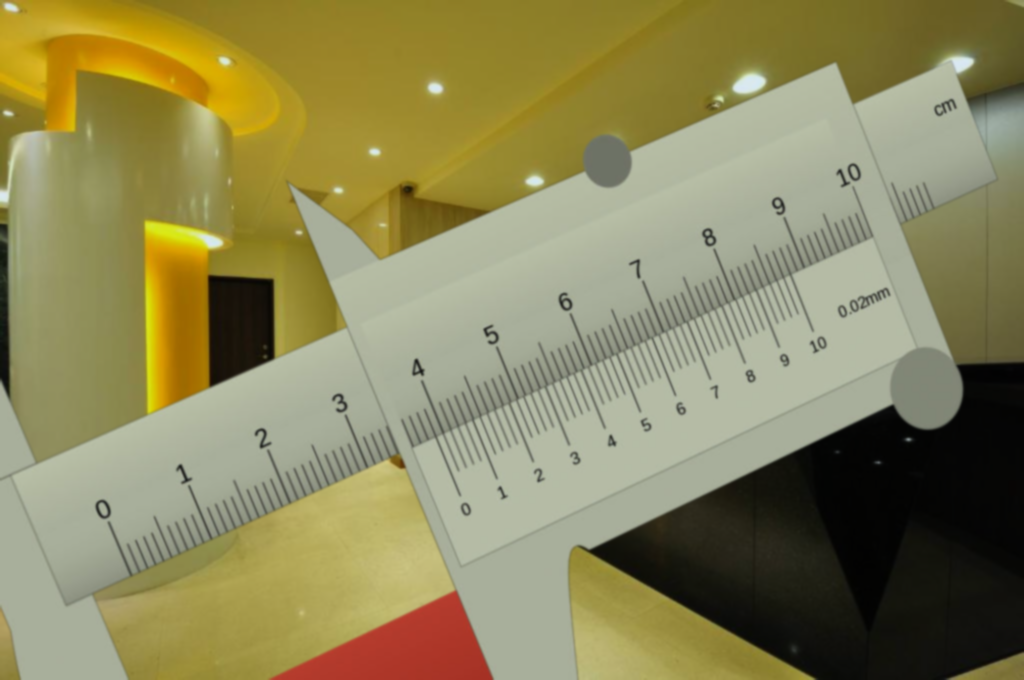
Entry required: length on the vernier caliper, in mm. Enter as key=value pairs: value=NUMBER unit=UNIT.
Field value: value=39.0 unit=mm
